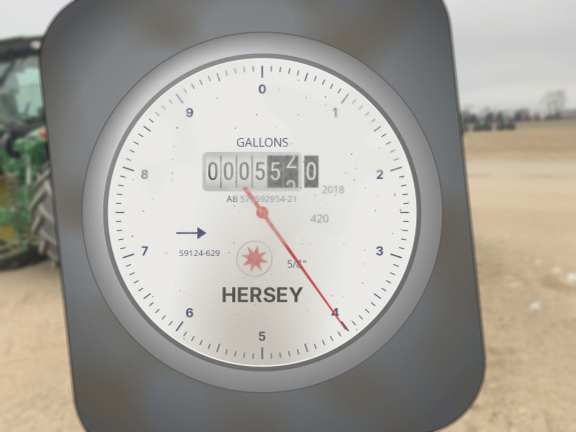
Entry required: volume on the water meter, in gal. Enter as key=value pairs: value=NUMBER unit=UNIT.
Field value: value=5524.0 unit=gal
